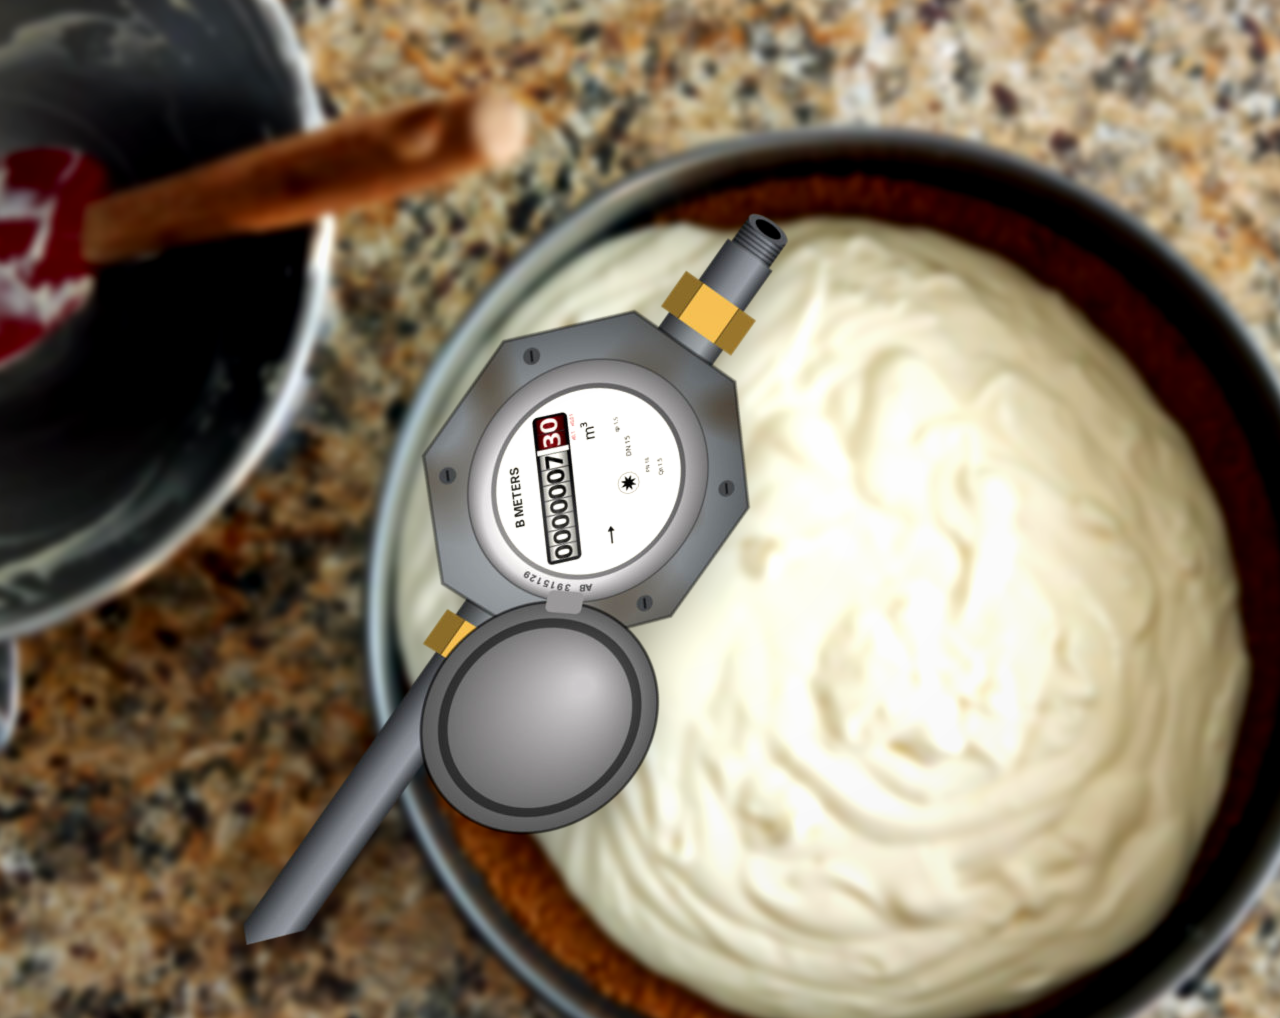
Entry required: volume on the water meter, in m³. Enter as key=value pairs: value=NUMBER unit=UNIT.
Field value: value=7.30 unit=m³
